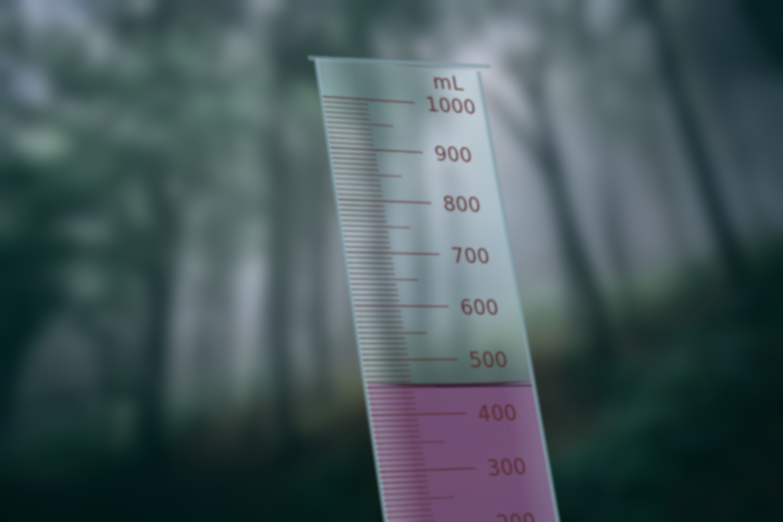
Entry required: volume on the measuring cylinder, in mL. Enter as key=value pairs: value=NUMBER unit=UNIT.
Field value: value=450 unit=mL
